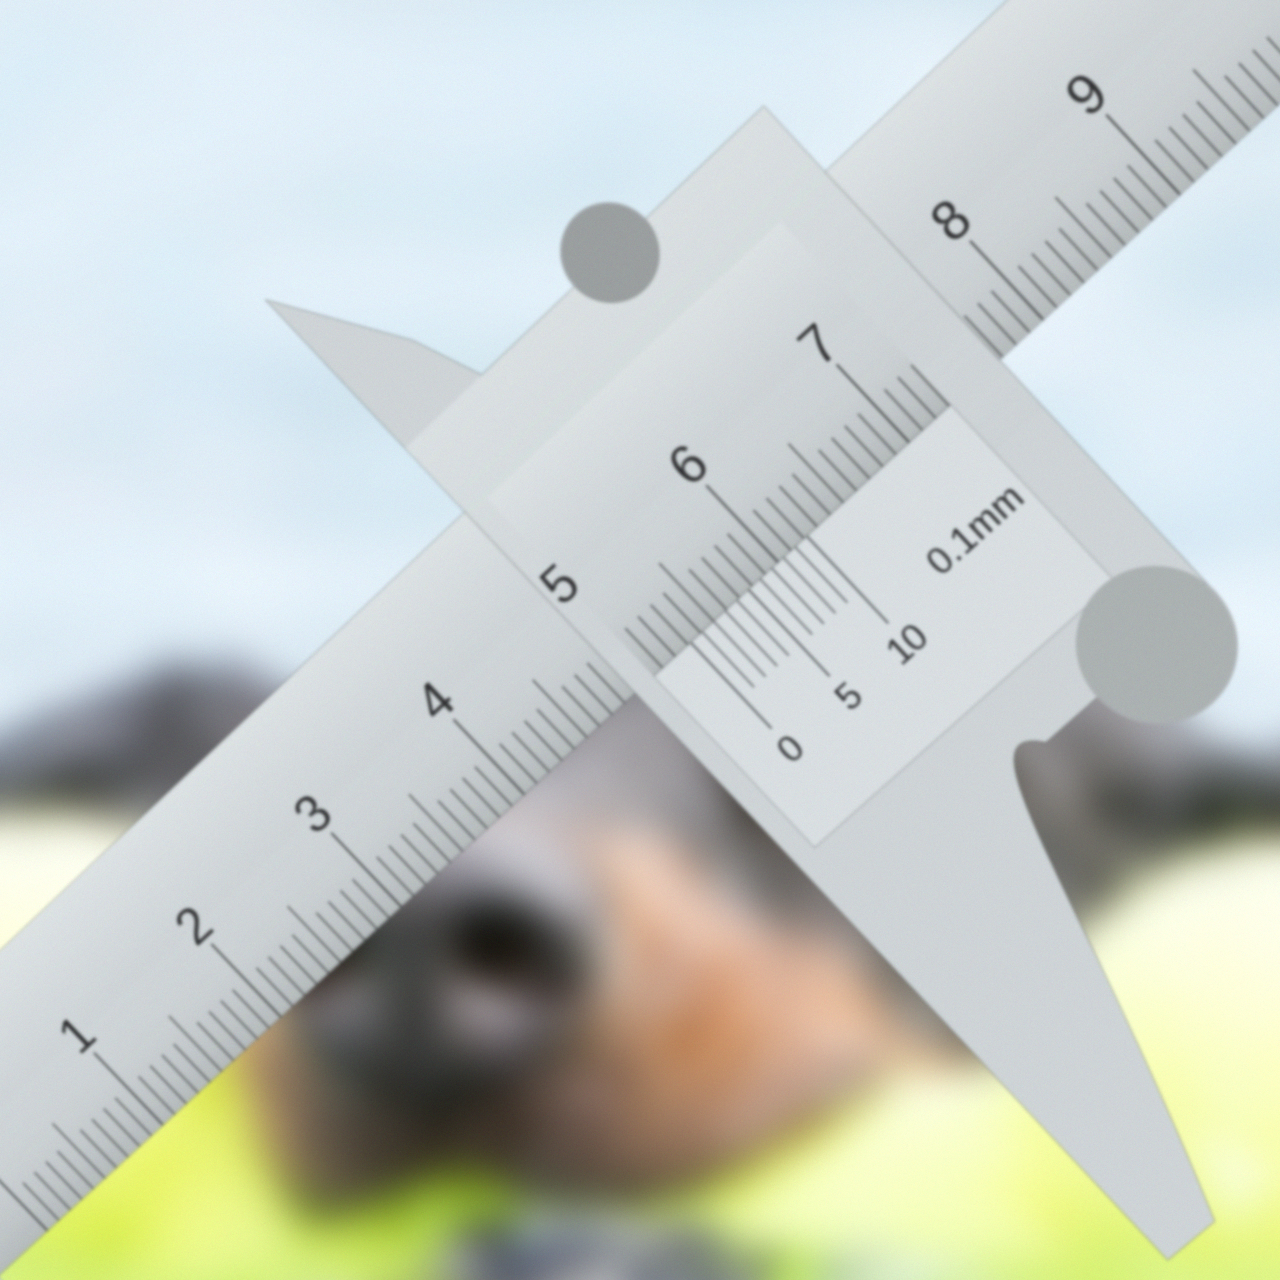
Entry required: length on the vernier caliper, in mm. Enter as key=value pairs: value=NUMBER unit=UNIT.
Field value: value=53.2 unit=mm
